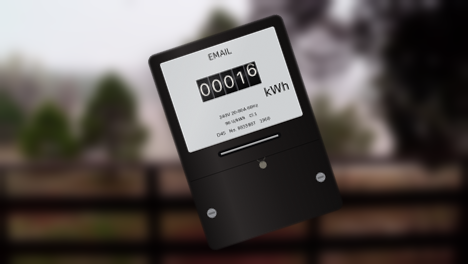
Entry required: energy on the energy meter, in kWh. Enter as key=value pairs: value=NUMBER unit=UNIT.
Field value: value=16 unit=kWh
